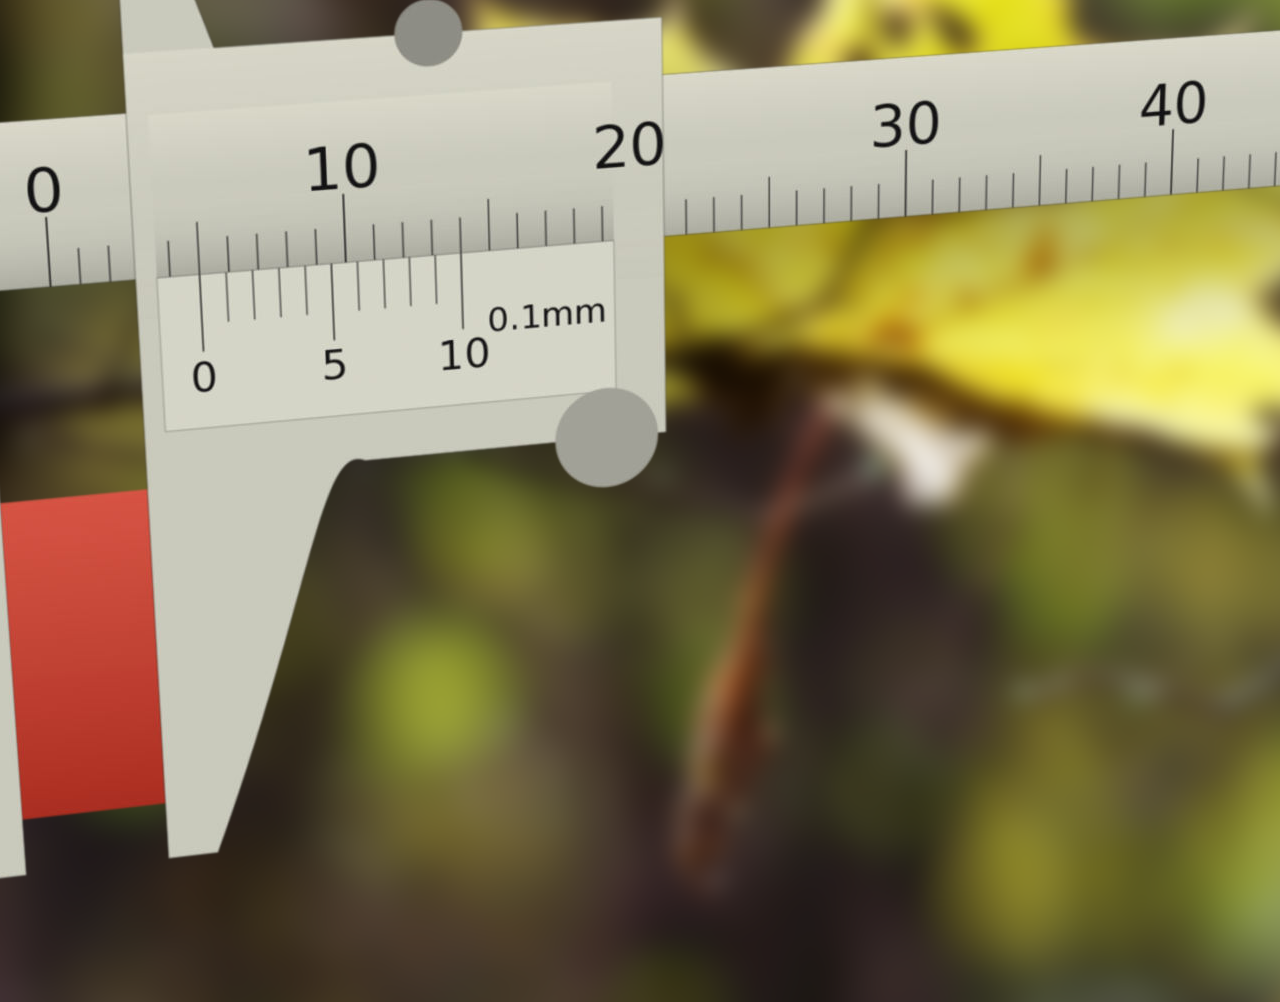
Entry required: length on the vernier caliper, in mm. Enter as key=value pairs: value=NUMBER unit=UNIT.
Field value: value=5.0 unit=mm
